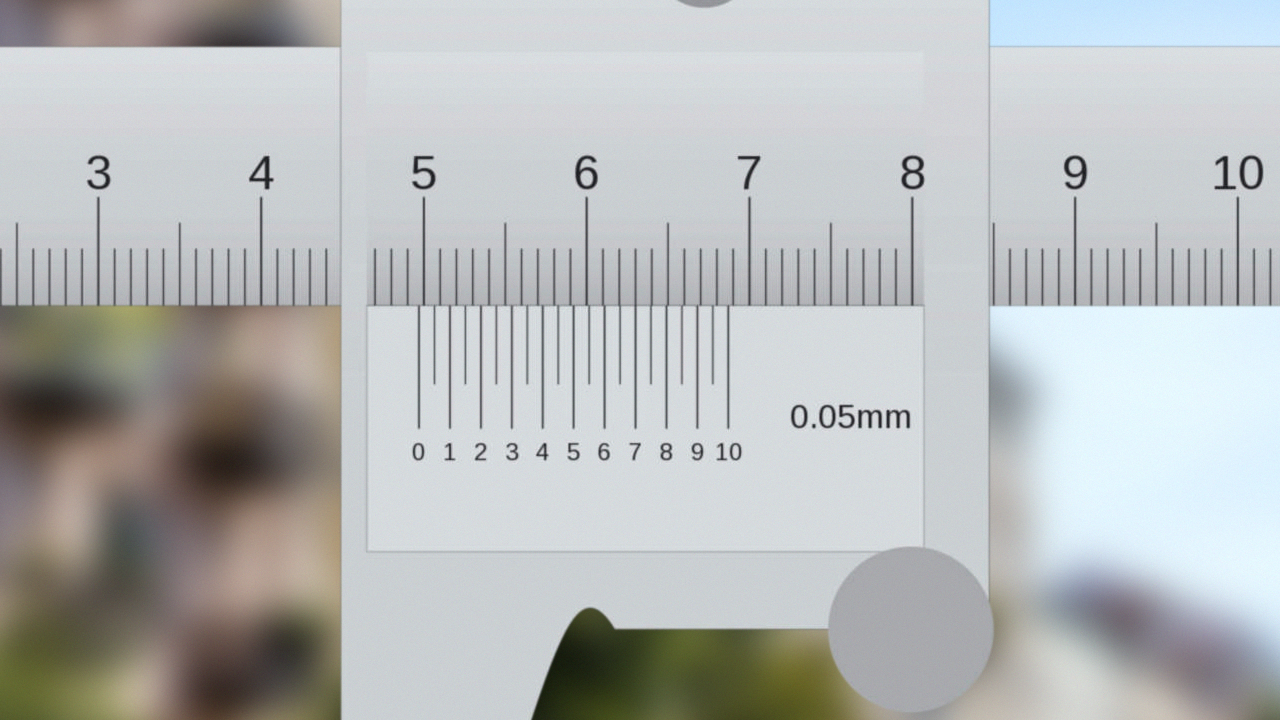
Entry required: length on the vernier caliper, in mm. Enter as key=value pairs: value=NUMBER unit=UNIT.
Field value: value=49.7 unit=mm
